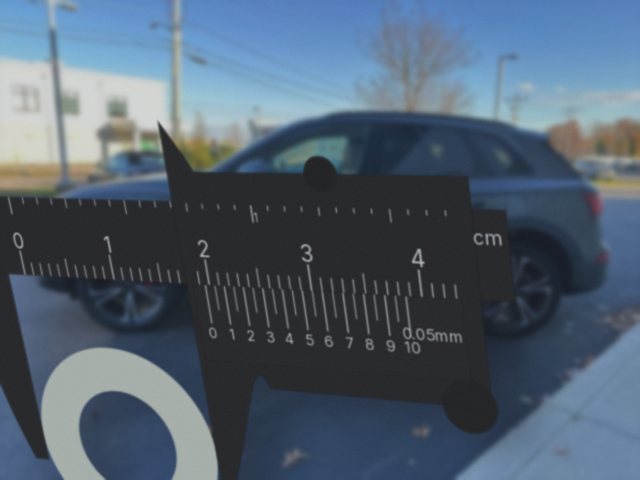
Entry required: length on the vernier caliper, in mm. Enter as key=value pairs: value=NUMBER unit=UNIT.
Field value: value=19.6 unit=mm
